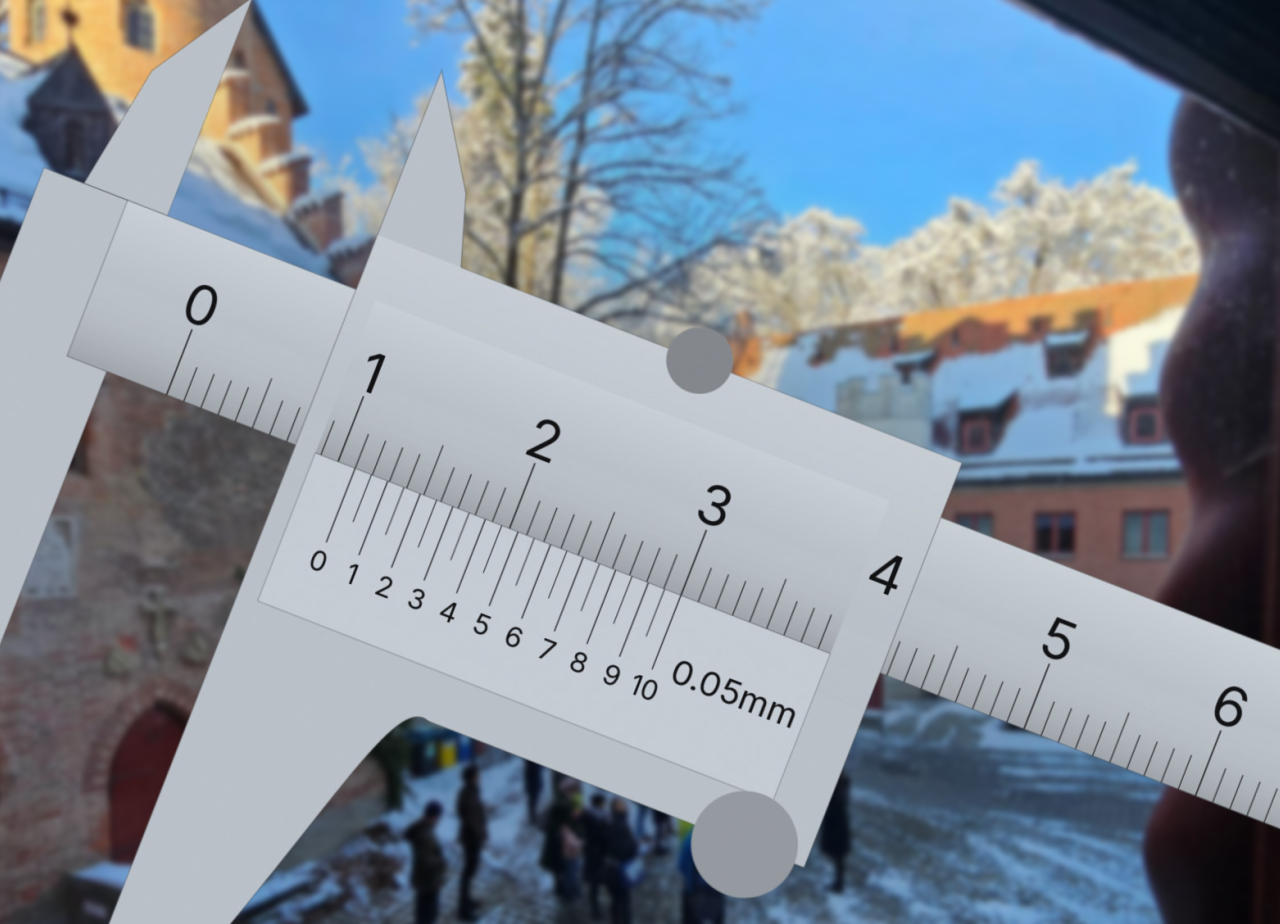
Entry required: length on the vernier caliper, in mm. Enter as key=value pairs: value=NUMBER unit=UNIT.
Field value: value=11.0 unit=mm
